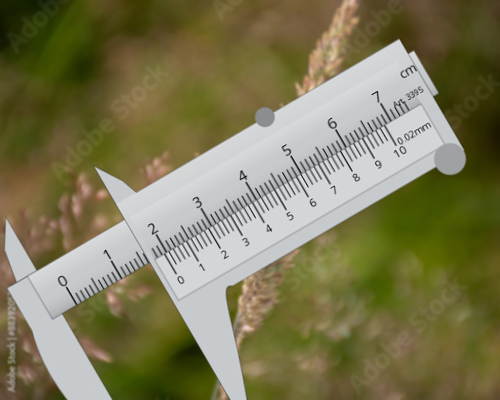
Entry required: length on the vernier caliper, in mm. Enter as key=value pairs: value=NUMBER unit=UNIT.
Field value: value=19.5 unit=mm
